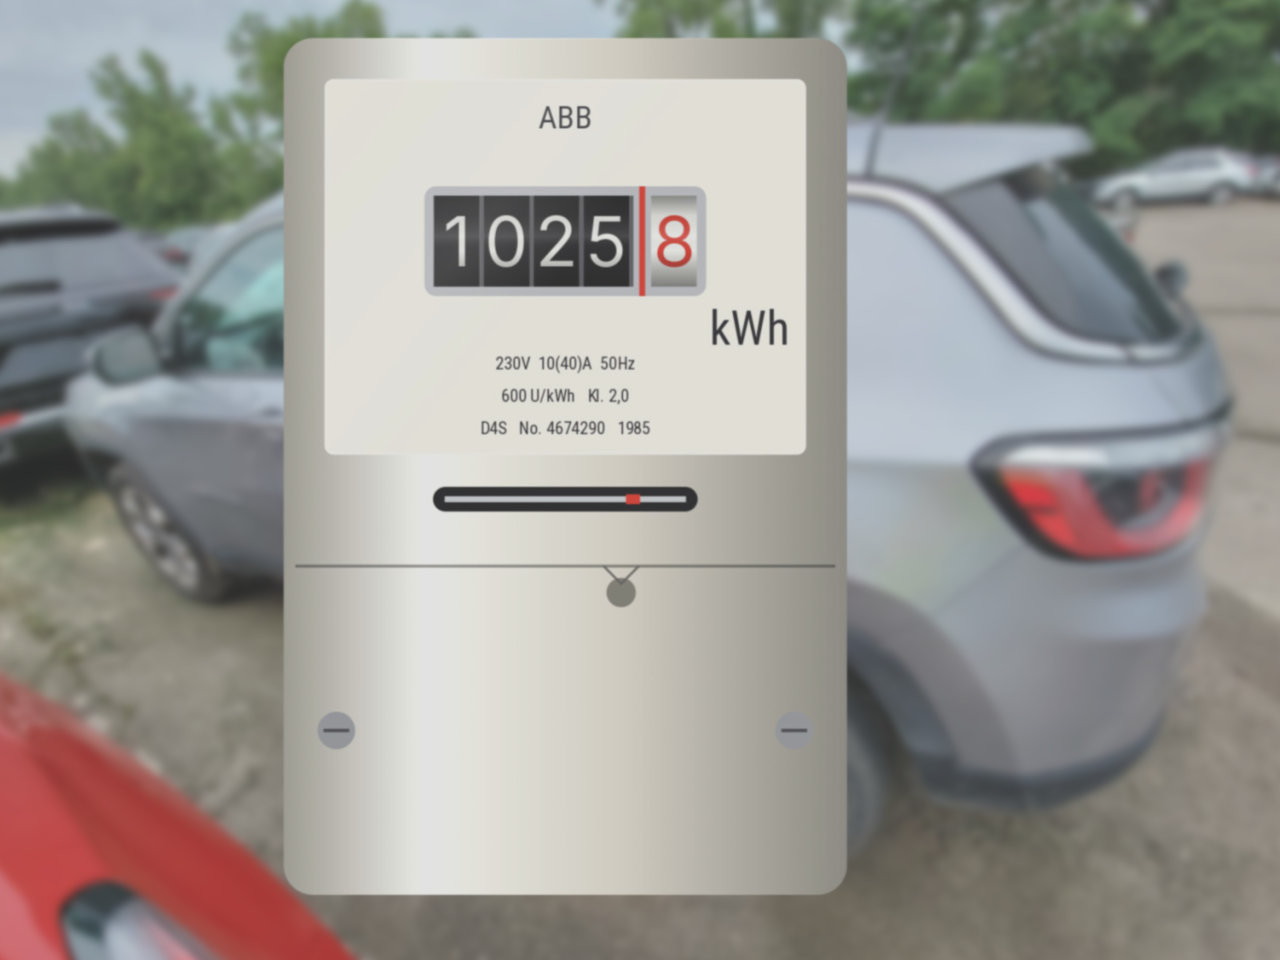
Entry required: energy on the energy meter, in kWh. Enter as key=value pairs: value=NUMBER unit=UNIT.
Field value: value=1025.8 unit=kWh
